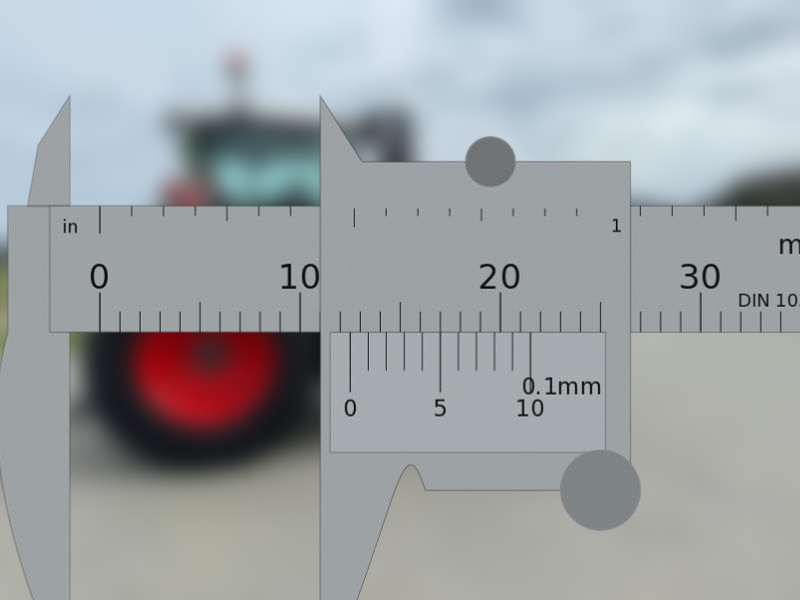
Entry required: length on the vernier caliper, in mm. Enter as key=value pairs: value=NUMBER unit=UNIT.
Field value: value=12.5 unit=mm
